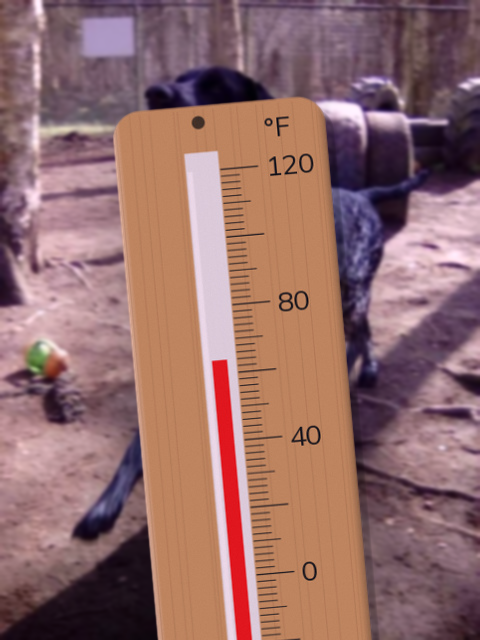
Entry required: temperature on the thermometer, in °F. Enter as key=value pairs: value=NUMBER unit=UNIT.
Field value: value=64 unit=°F
